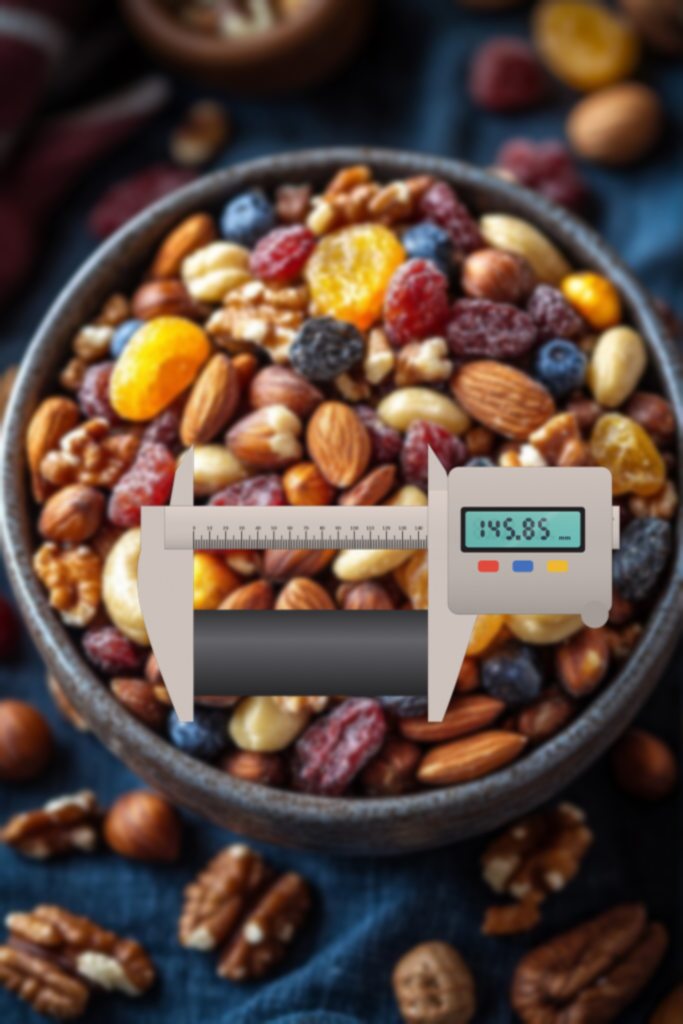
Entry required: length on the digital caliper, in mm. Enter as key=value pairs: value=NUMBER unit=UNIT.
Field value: value=145.85 unit=mm
